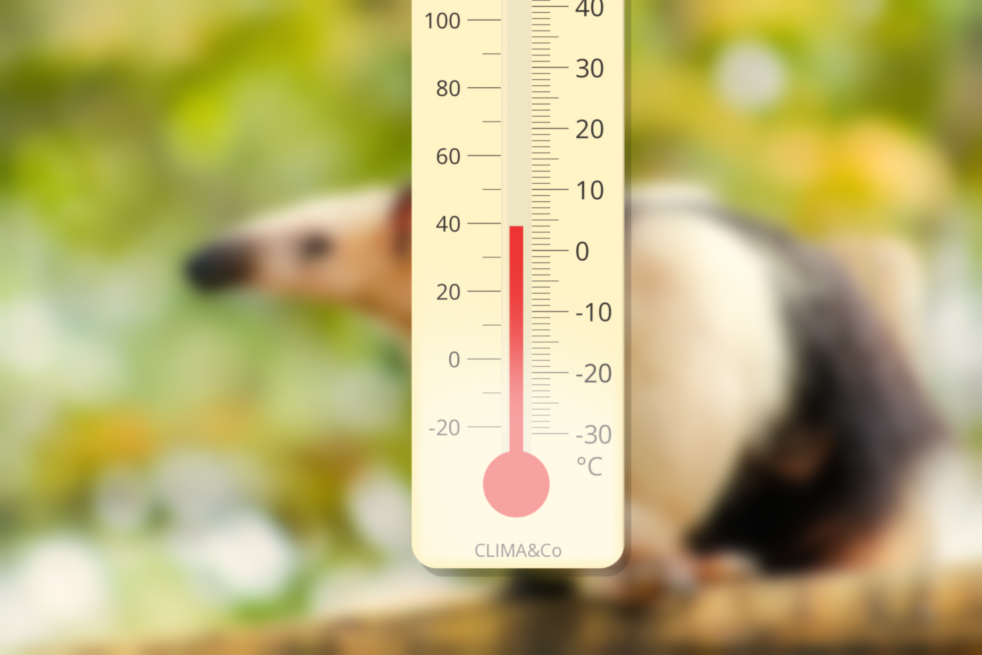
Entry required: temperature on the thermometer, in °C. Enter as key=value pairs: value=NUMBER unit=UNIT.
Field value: value=4 unit=°C
